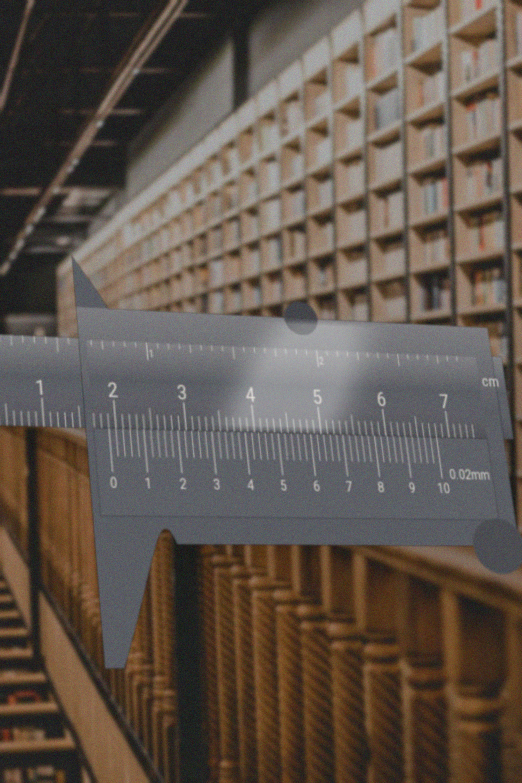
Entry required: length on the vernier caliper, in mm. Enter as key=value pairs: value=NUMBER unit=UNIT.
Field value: value=19.0 unit=mm
